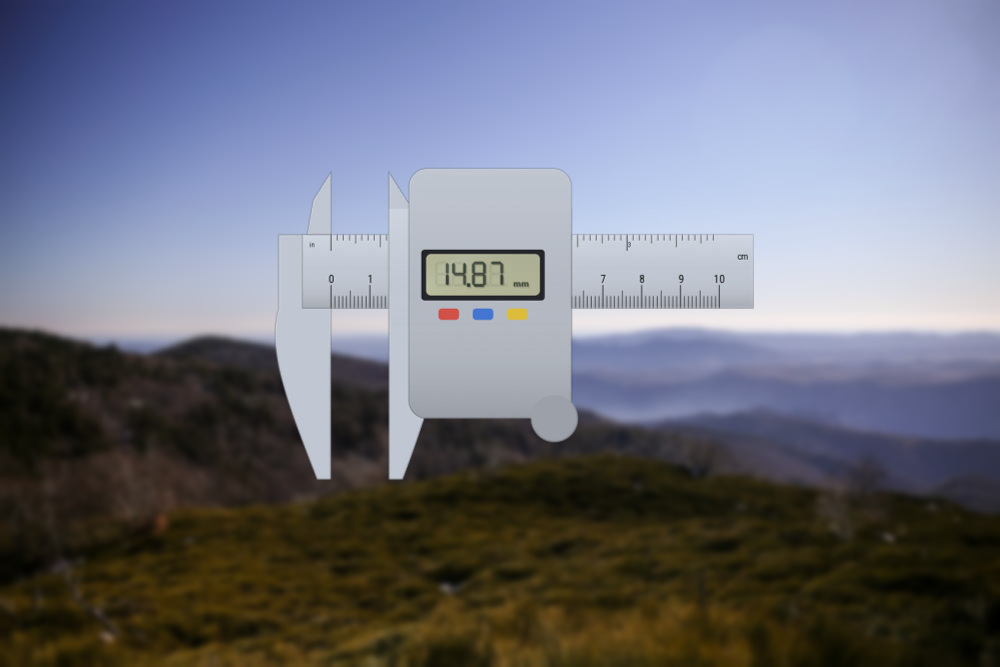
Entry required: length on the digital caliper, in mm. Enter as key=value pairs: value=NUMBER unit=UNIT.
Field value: value=14.87 unit=mm
